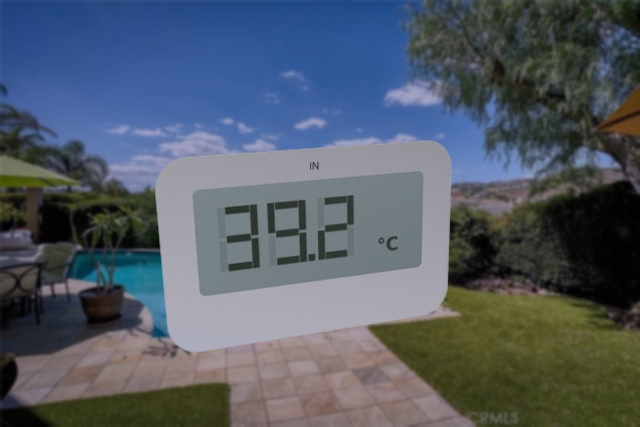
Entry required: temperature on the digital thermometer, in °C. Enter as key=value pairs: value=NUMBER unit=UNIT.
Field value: value=39.2 unit=°C
